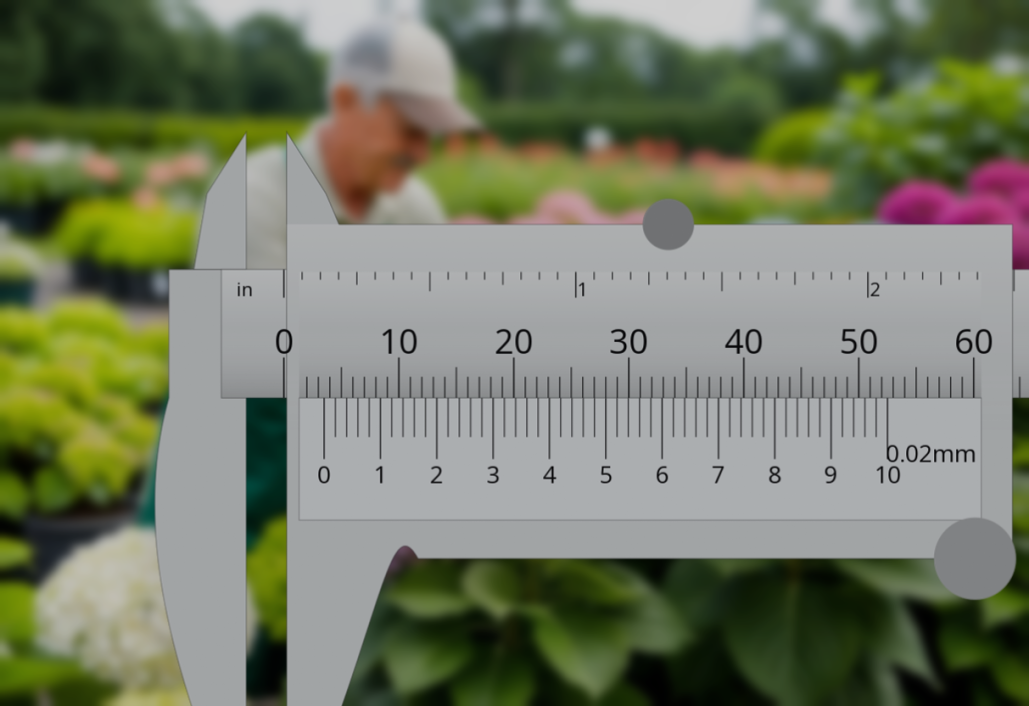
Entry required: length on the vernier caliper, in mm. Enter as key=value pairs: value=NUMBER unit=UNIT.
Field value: value=3.5 unit=mm
